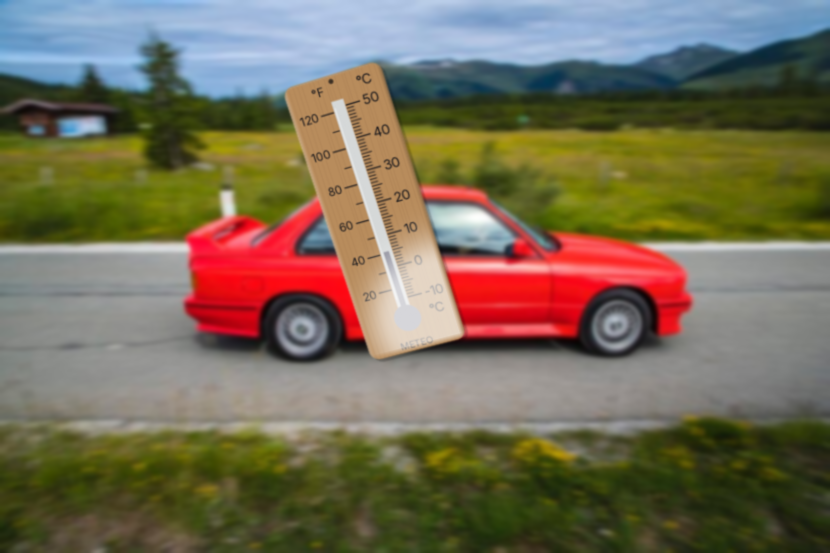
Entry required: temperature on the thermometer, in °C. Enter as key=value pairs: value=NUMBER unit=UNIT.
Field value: value=5 unit=°C
